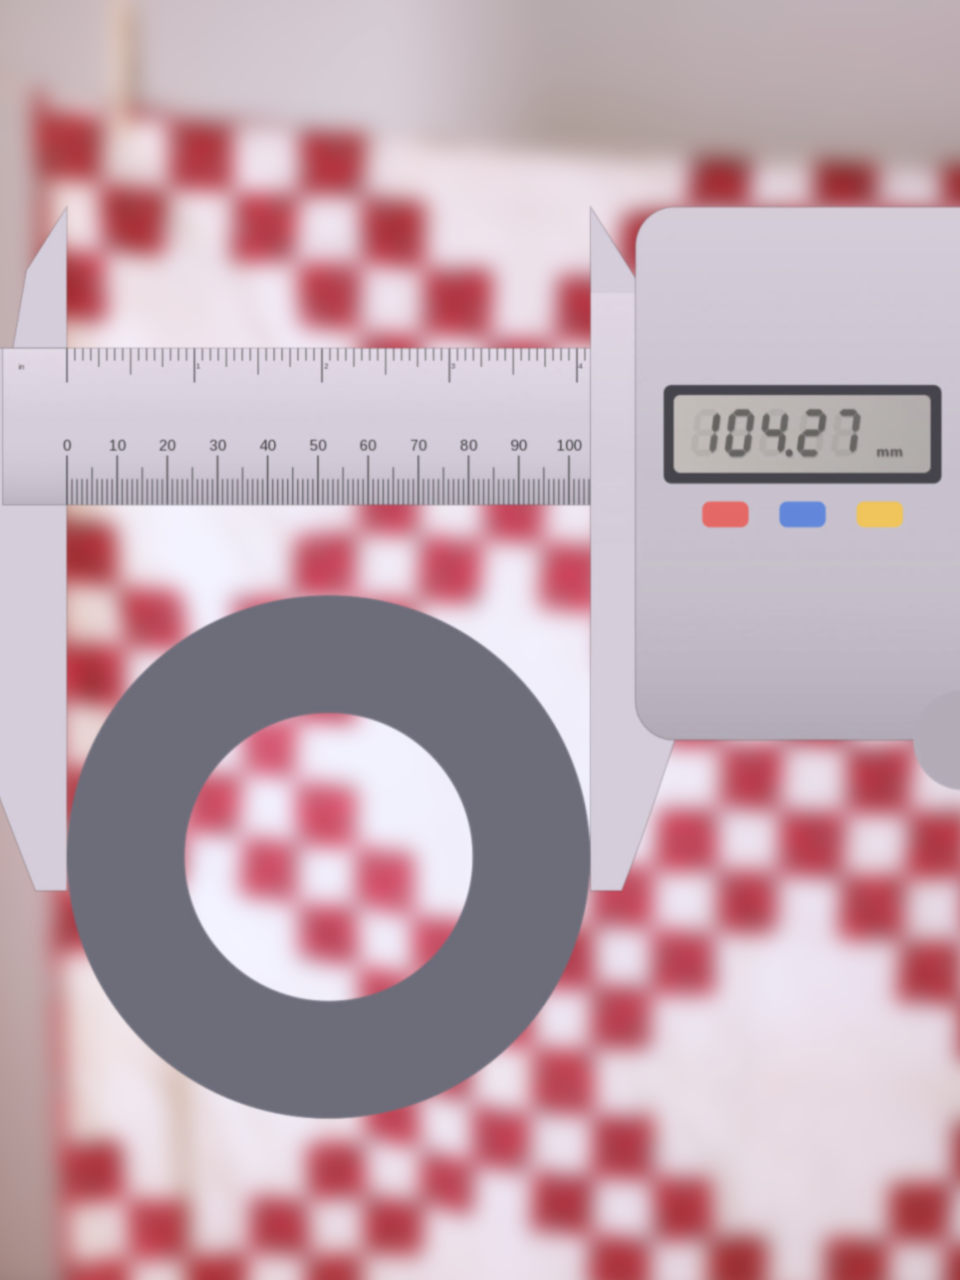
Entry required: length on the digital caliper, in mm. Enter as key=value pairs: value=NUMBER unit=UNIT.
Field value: value=104.27 unit=mm
